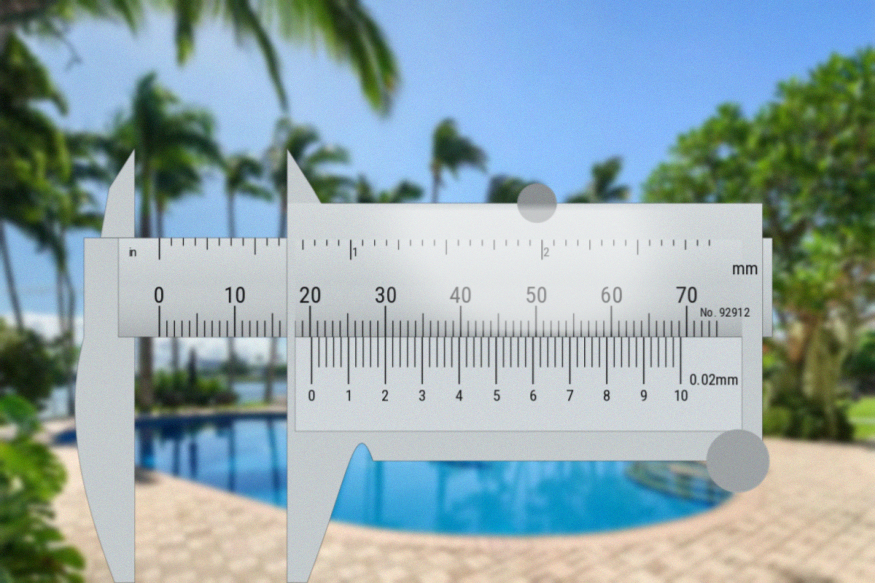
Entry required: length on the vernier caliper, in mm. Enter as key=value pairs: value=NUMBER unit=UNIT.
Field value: value=20.2 unit=mm
